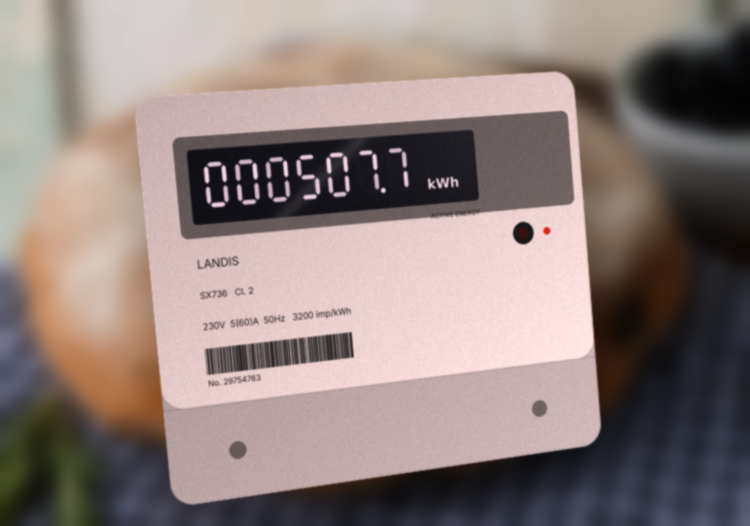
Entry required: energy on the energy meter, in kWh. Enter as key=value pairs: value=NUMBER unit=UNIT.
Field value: value=507.7 unit=kWh
